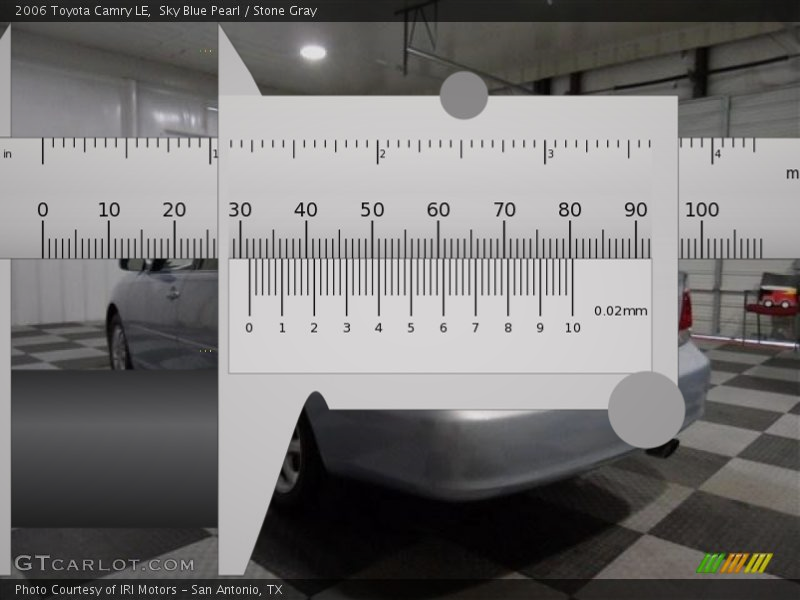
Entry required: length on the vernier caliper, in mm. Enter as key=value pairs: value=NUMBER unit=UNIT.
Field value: value=31.4 unit=mm
